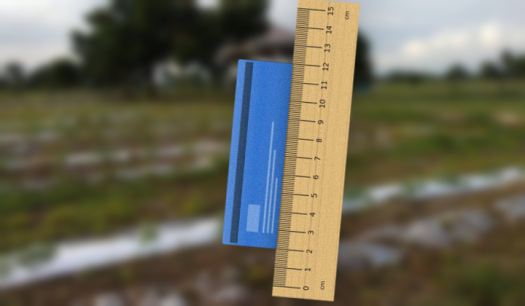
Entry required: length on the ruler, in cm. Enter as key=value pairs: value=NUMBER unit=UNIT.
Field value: value=10 unit=cm
